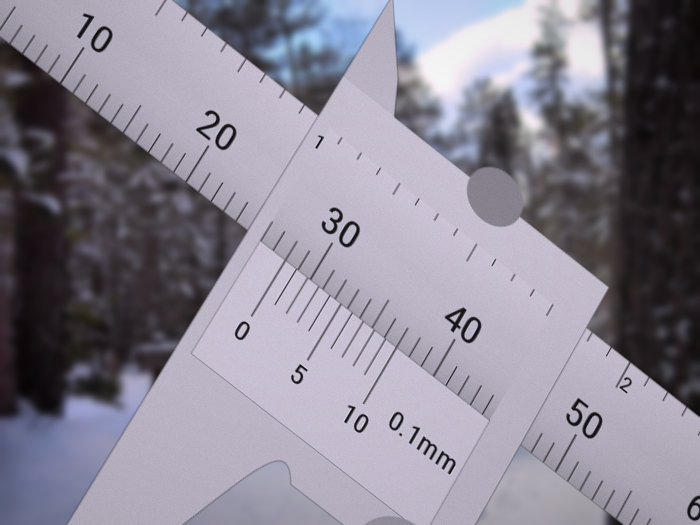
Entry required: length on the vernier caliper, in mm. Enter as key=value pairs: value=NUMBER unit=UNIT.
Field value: value=28.0 unit=mm
